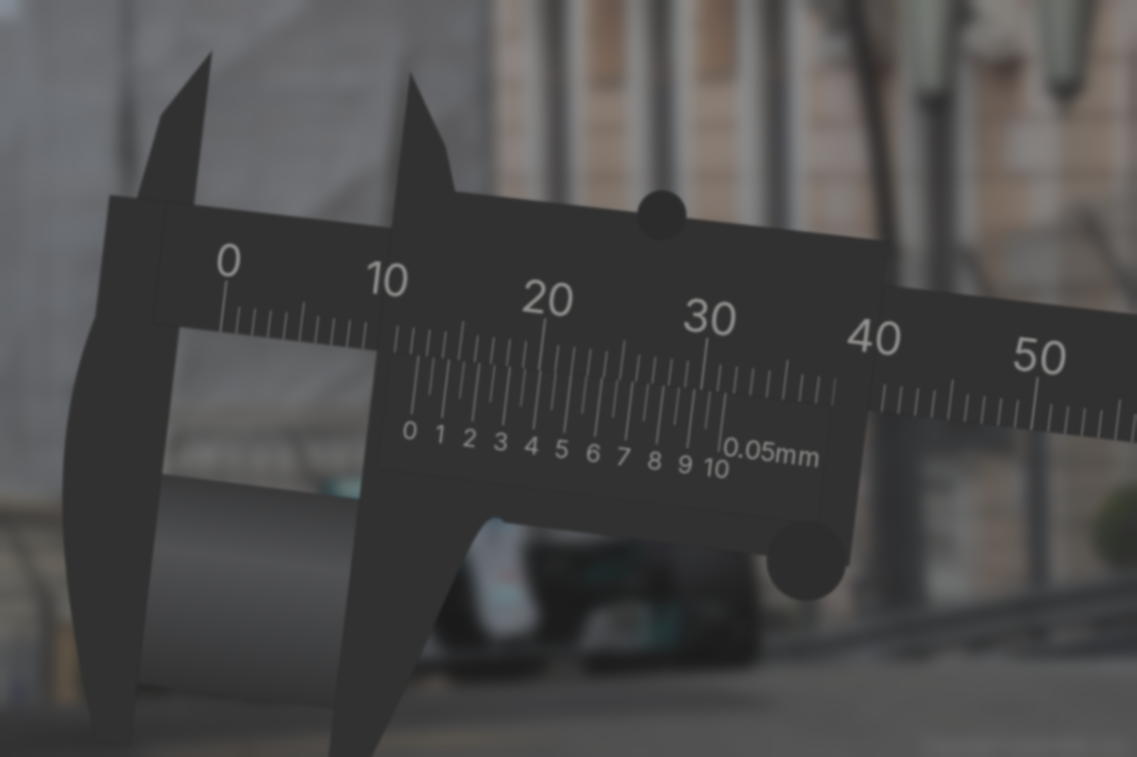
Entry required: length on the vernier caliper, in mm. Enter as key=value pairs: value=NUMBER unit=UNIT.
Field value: value=12.5 unit=mm
